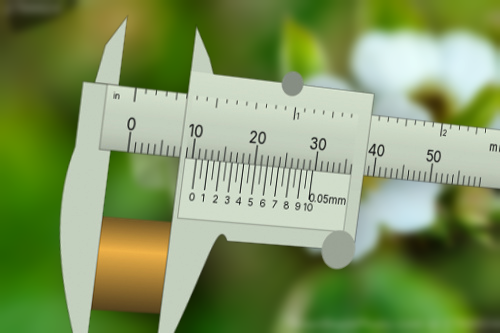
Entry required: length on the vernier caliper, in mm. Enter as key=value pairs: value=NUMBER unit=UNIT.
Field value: value=10.6 unit=mm
